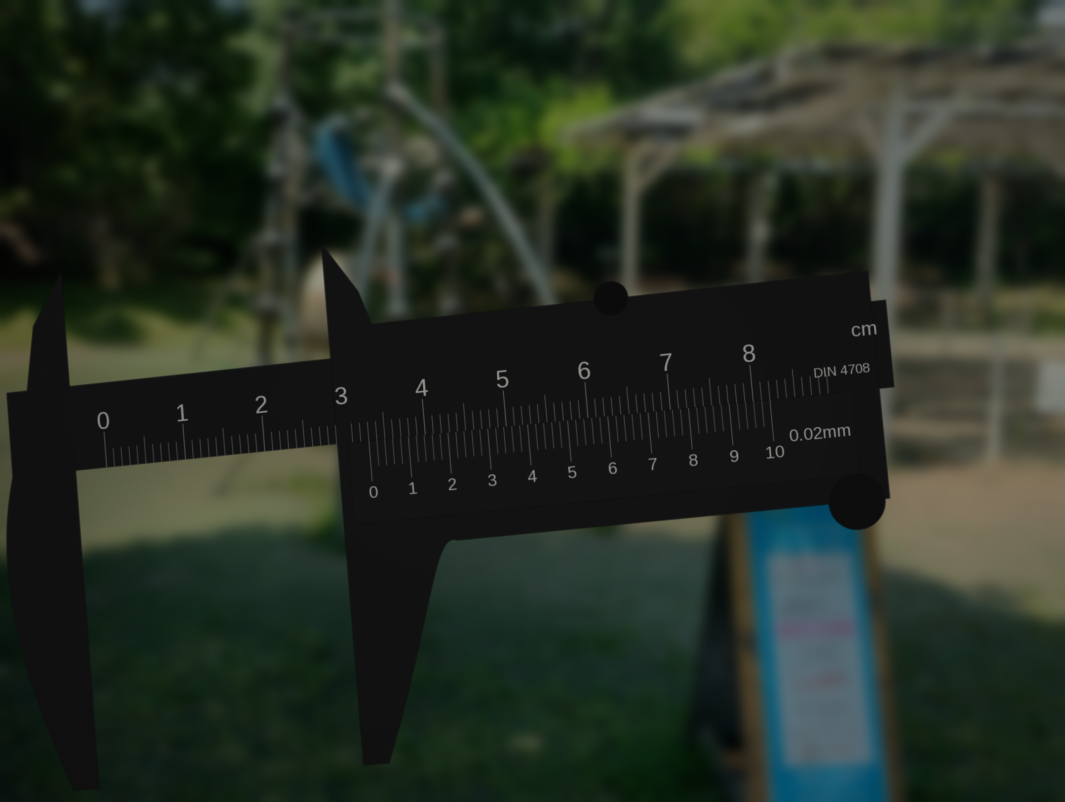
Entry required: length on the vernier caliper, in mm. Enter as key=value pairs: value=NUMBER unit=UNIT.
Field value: value=33.0 unit=mm
